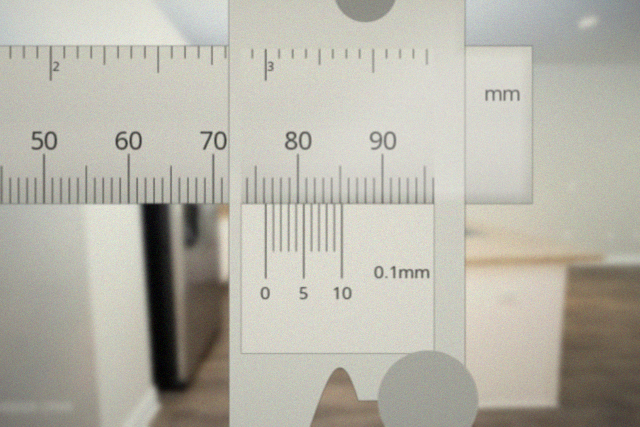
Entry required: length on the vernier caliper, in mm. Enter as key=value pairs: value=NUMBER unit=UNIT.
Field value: value=76.2 unit=mm
